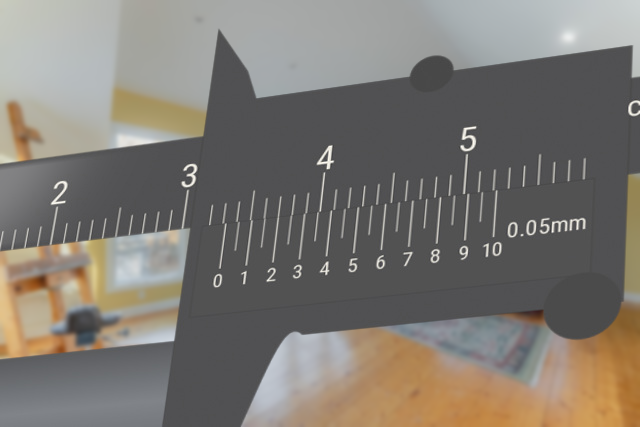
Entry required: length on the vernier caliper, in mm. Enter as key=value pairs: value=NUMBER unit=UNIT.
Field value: value=33.2 unit=mm
